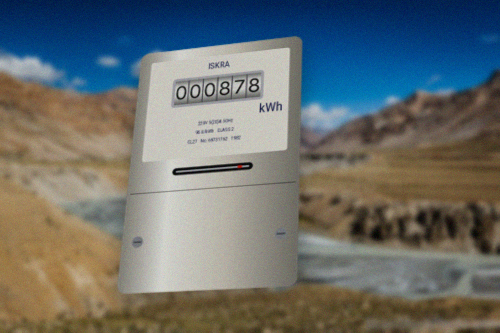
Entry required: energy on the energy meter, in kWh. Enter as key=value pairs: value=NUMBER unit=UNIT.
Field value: value=878 unit=kWh
